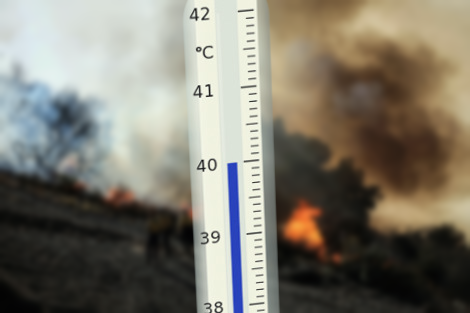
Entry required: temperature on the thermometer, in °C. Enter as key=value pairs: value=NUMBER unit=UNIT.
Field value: value=40 unit=°C
